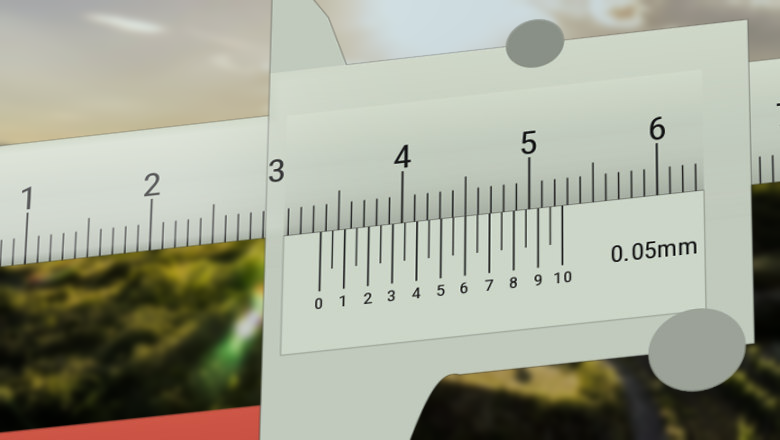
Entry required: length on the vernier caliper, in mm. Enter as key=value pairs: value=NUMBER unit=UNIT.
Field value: value=33.6 unit=mm
